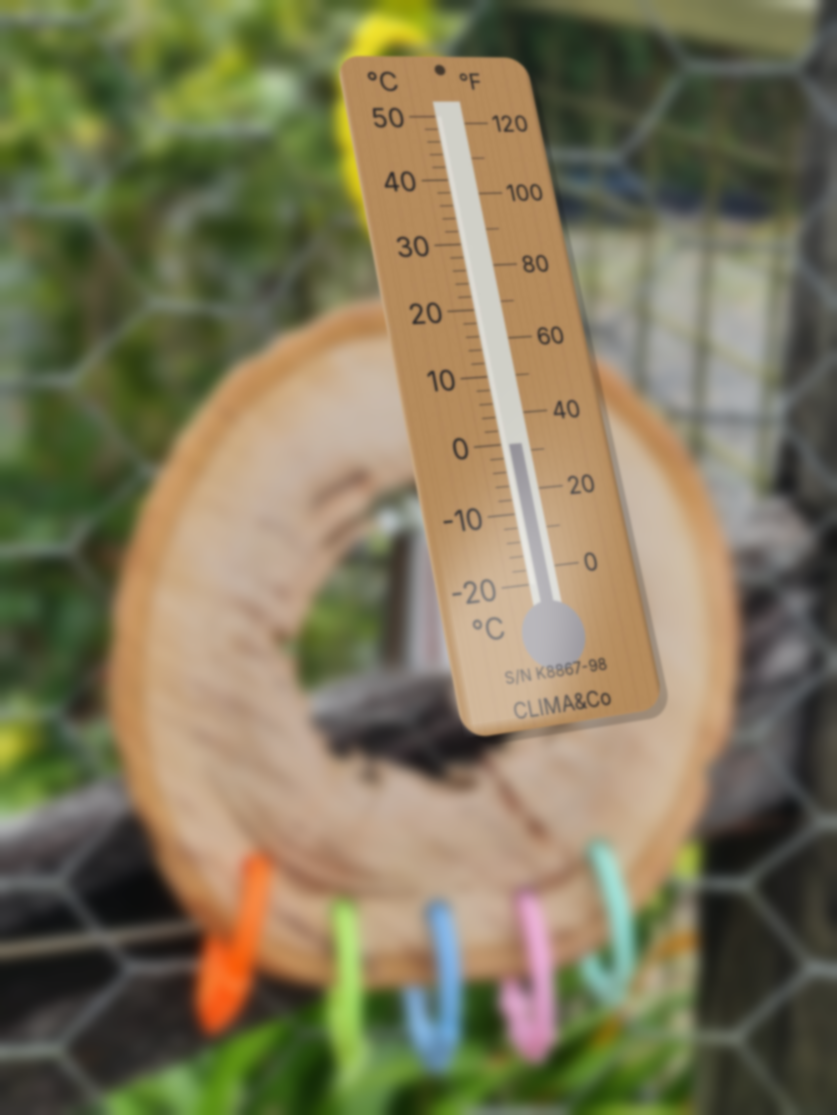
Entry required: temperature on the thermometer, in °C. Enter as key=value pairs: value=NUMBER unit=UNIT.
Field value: value=0 unit=°C
